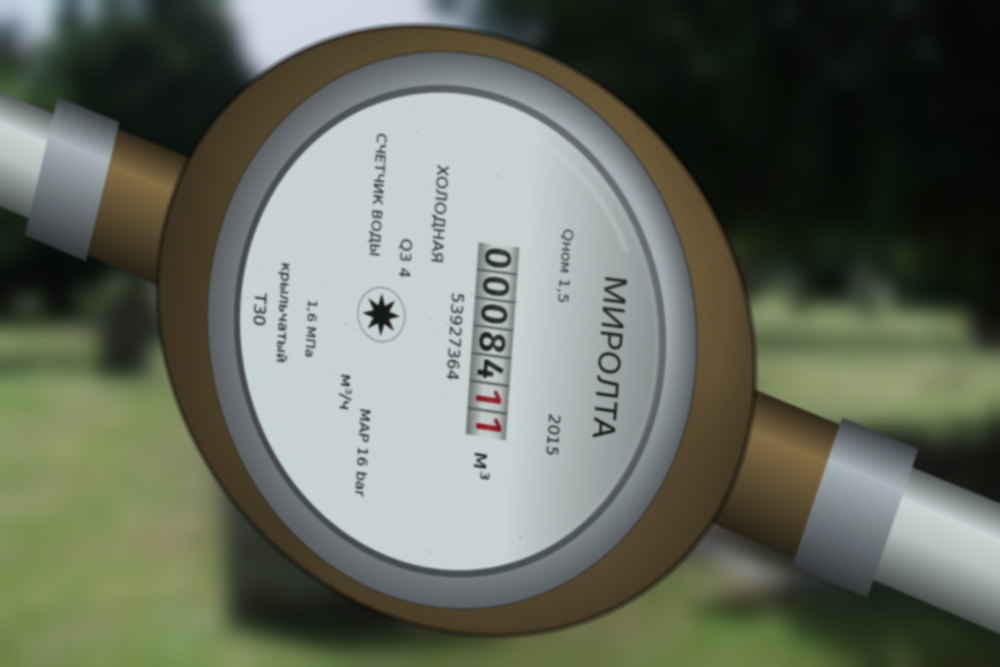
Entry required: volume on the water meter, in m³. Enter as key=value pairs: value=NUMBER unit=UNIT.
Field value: value=84.11 unit=m³
